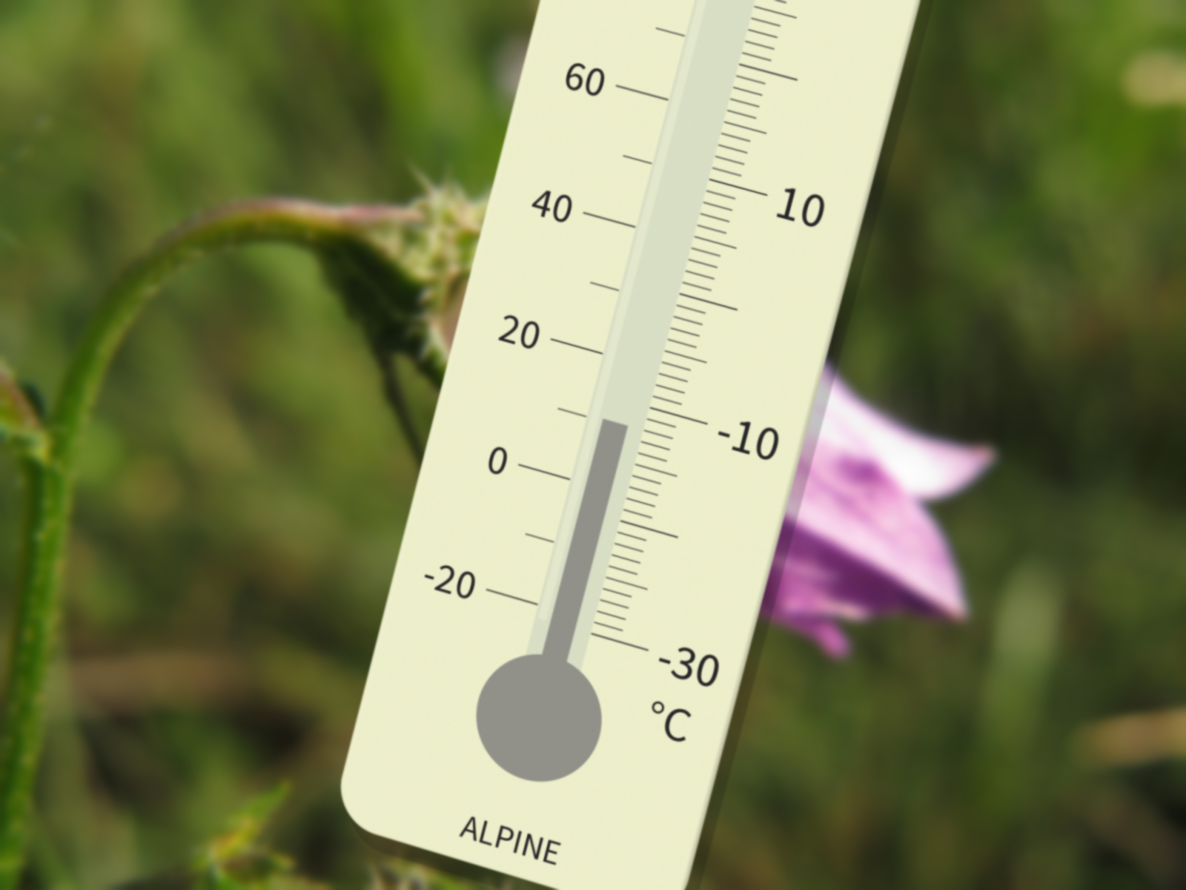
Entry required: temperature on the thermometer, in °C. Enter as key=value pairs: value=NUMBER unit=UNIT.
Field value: value=-12 unit=°C
